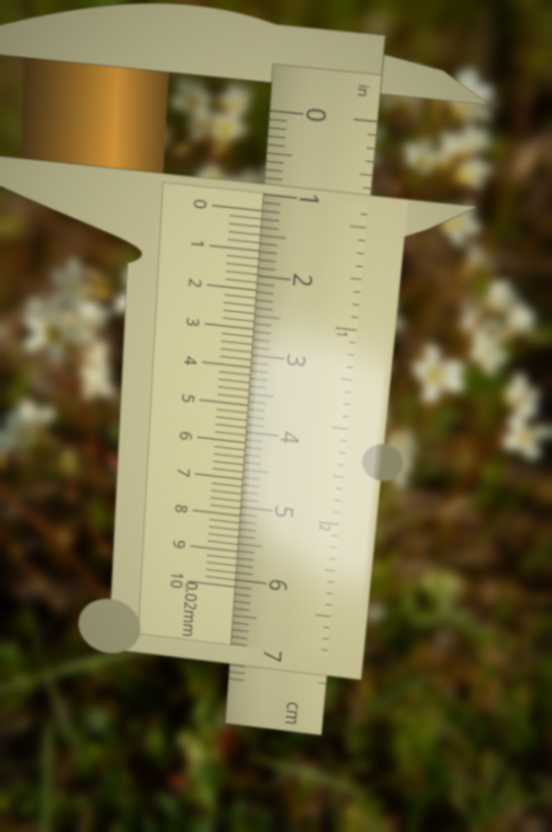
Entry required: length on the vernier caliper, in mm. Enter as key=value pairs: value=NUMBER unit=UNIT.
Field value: value=12.0 unit=mm
